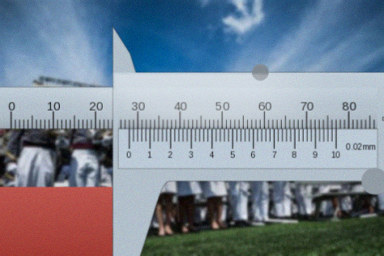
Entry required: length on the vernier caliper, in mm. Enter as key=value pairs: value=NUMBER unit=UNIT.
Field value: value=28.0 unit=mm
